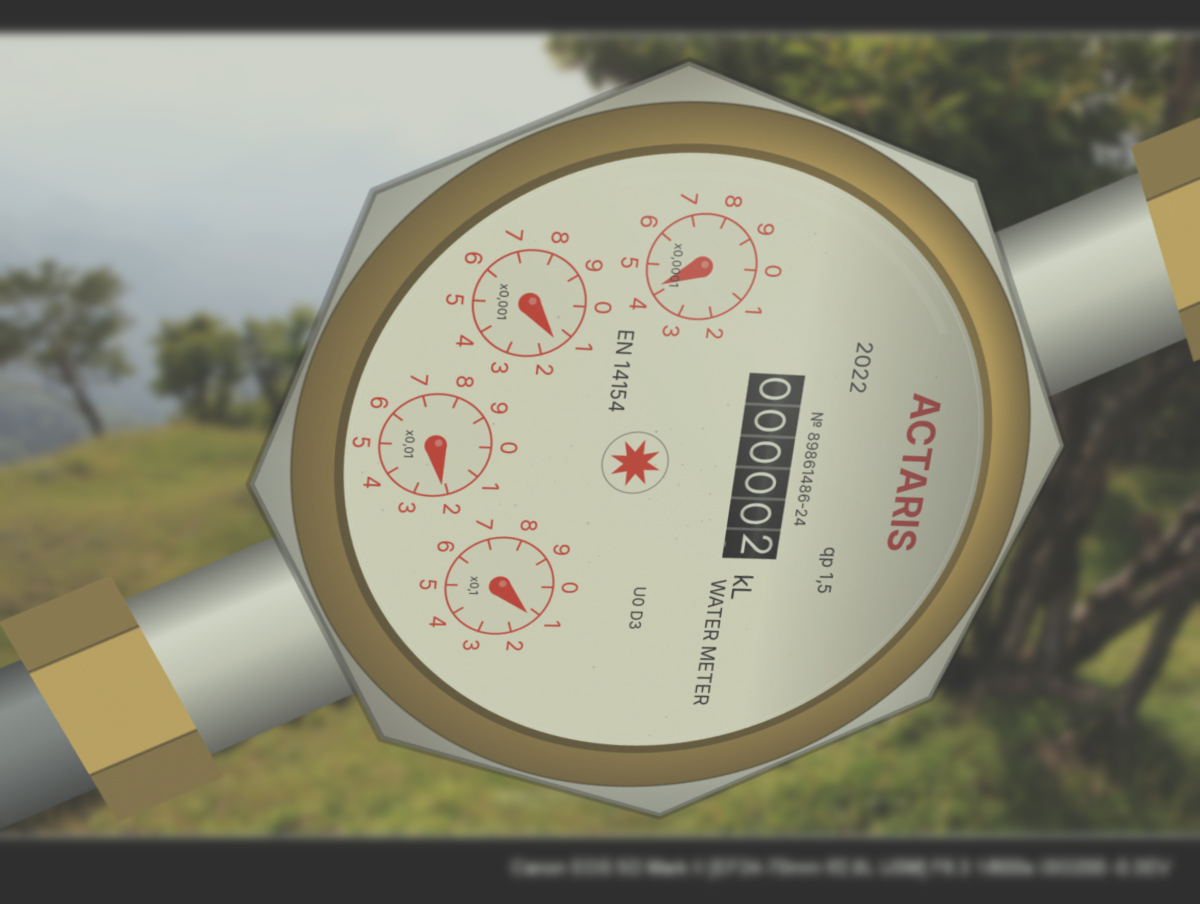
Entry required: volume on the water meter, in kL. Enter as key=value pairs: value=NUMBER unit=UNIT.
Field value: value=2.1214 unit=kL
